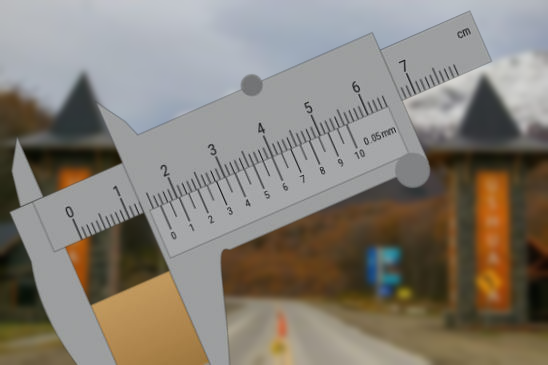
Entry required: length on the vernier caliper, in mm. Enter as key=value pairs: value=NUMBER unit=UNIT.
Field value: value=16.5 unit=mm
